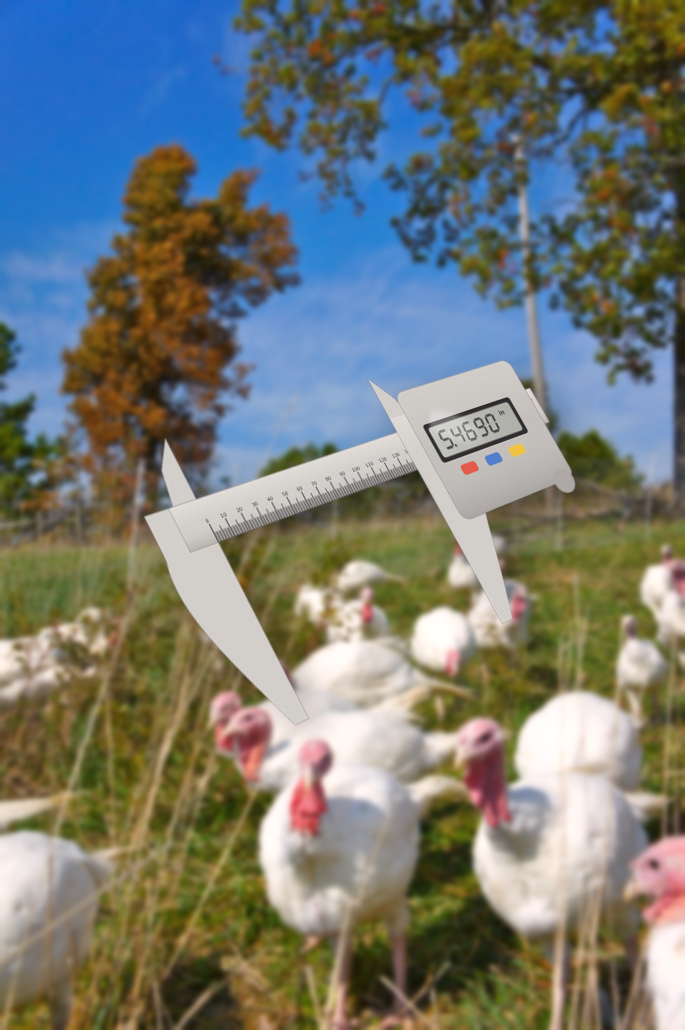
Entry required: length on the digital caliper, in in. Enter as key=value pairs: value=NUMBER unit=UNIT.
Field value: value=5.4690 unit=in
